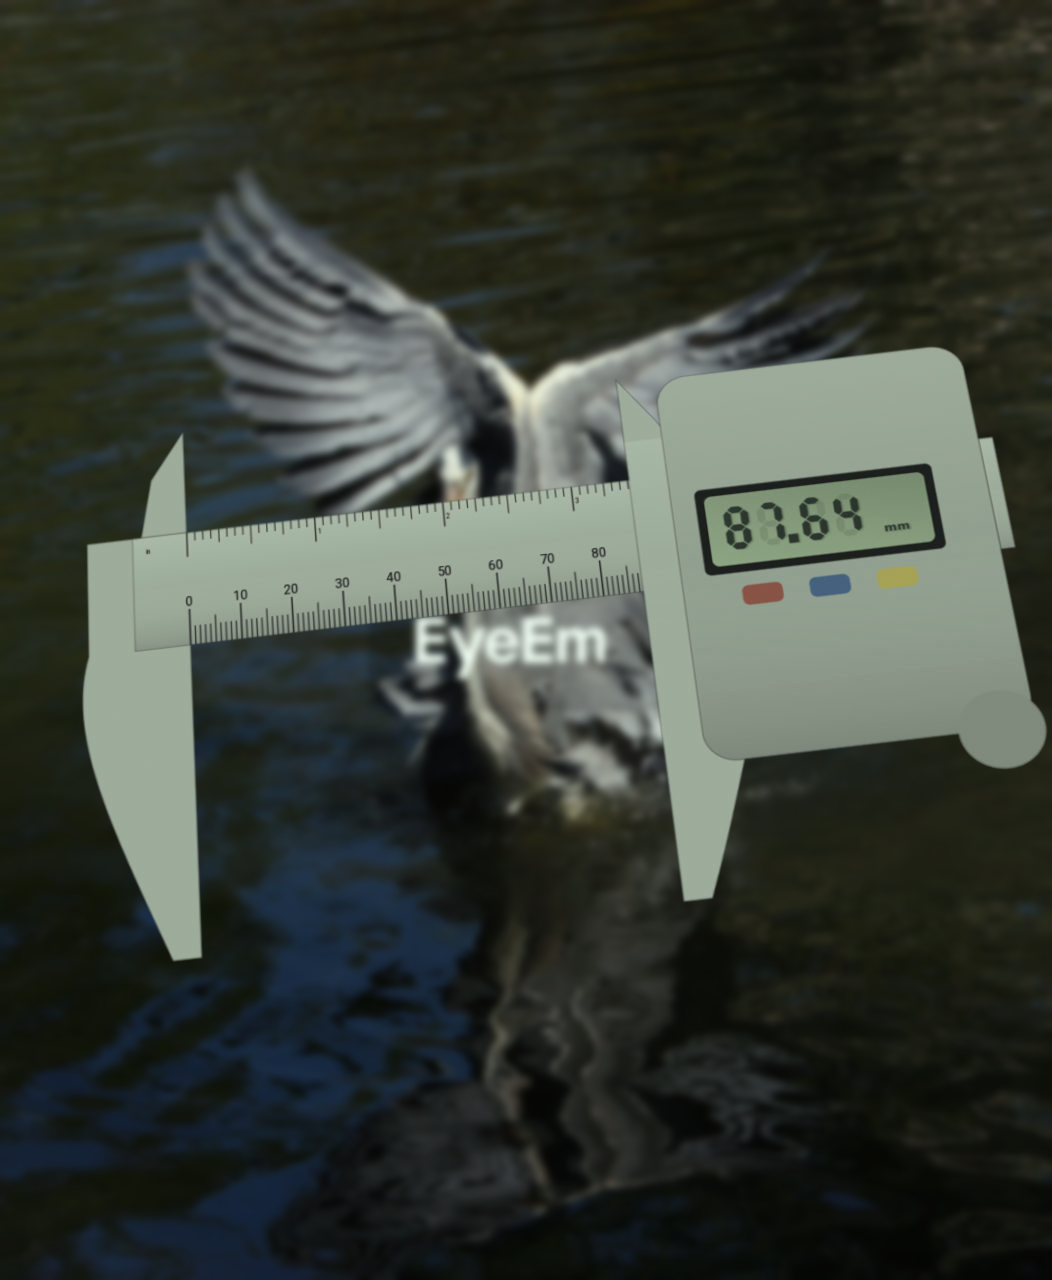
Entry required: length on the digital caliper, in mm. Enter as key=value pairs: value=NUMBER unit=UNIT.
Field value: value=87.64 unit=mm
